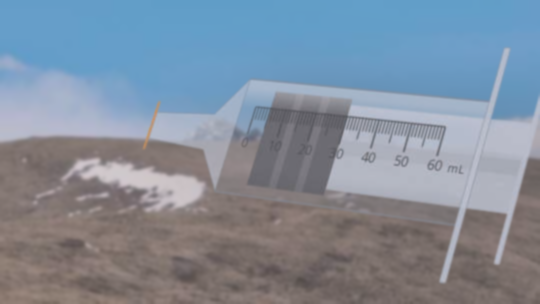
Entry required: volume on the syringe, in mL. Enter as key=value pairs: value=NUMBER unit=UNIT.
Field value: value=5 unit=mL
